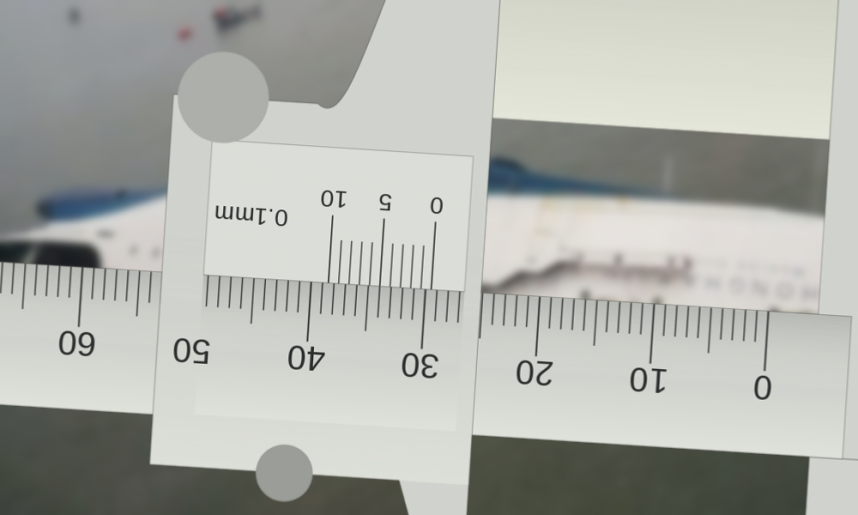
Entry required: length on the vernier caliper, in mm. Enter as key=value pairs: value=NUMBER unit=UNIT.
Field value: value=29.5 unit=mm
